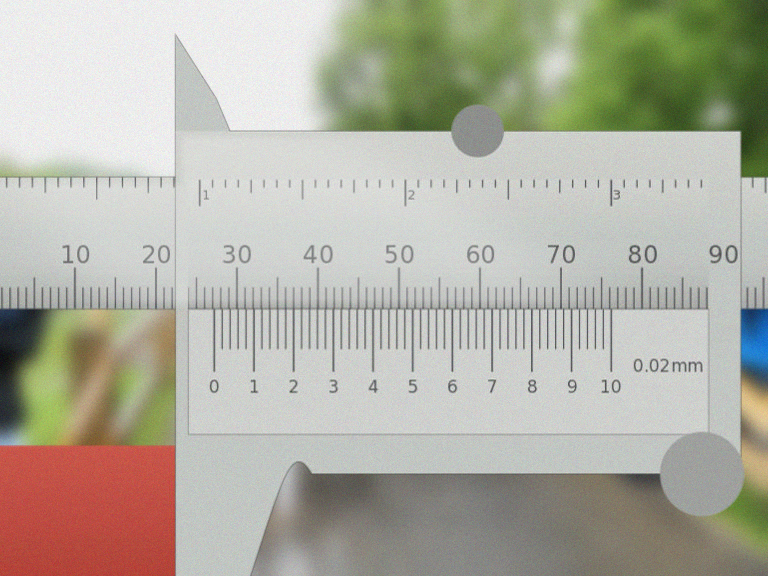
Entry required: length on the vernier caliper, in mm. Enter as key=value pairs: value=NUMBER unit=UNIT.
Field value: value=27.2 unit=mm
